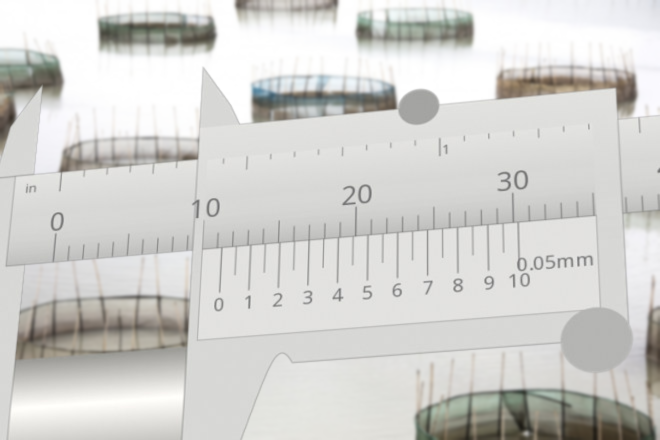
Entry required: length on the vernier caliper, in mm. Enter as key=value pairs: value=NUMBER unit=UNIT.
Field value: value=11.3 unit=mm
